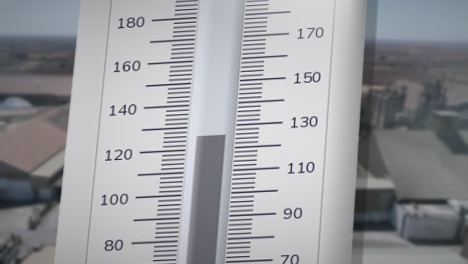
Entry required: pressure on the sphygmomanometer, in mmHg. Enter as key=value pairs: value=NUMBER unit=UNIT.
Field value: value=126 unit=mmHg
